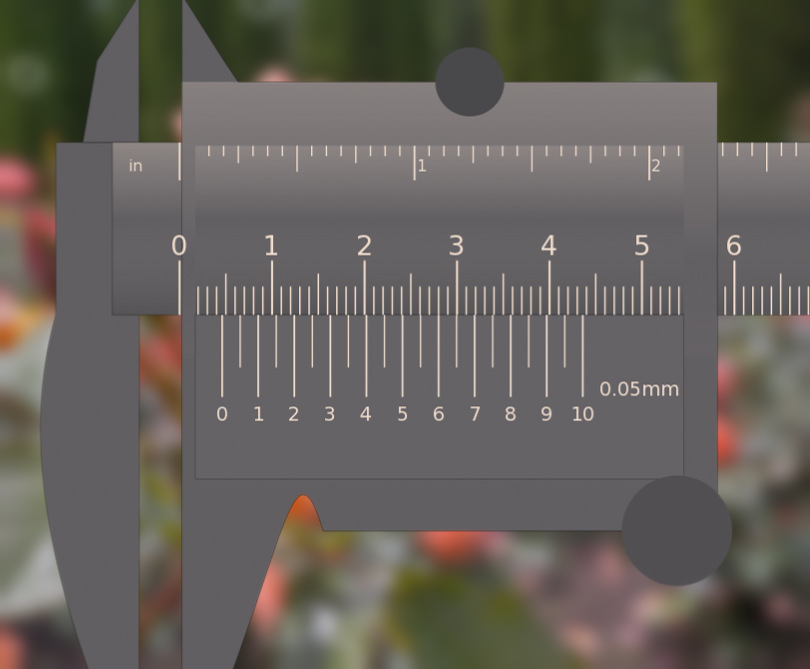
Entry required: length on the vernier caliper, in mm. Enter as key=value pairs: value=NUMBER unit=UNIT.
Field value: value=4.6 unit=mm
